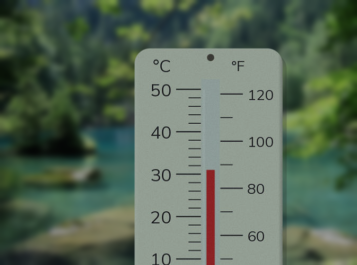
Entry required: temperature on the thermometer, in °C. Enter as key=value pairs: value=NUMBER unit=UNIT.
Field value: value=31 unit=°C
